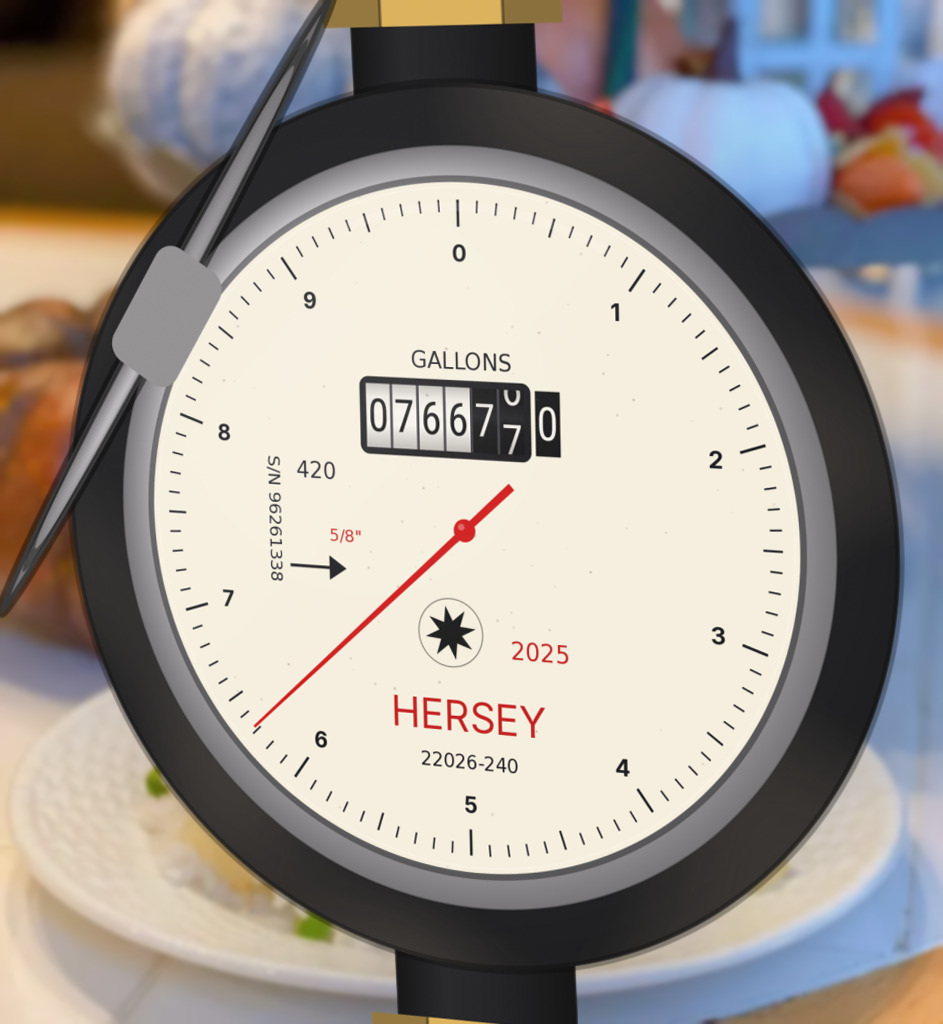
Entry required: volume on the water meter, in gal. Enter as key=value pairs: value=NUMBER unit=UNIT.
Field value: value=766766.3 unit=gal
